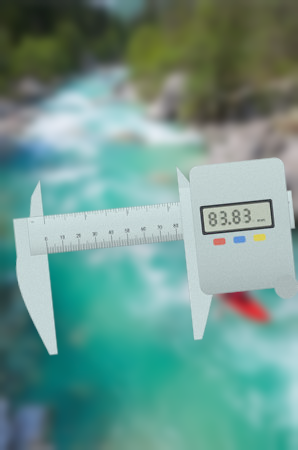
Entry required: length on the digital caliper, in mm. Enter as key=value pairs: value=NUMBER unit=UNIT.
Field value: value=83.83 unit=mm
